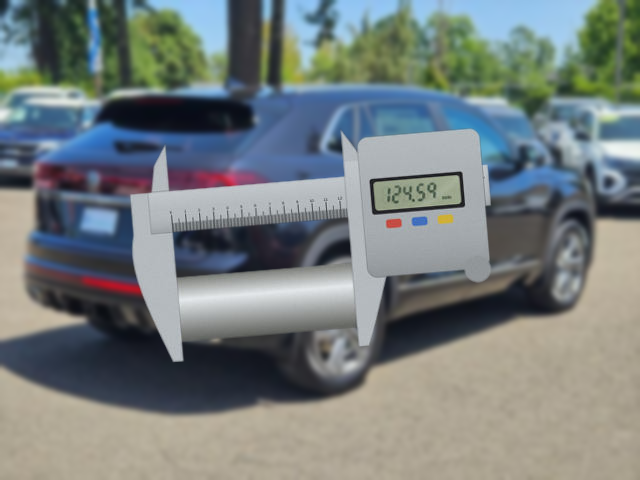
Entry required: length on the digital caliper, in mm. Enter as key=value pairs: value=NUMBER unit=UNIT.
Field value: value=124.59 unit=mm
